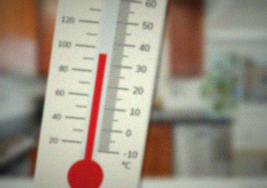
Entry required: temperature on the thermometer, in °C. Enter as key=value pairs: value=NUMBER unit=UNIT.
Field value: value=35 unit=°C
